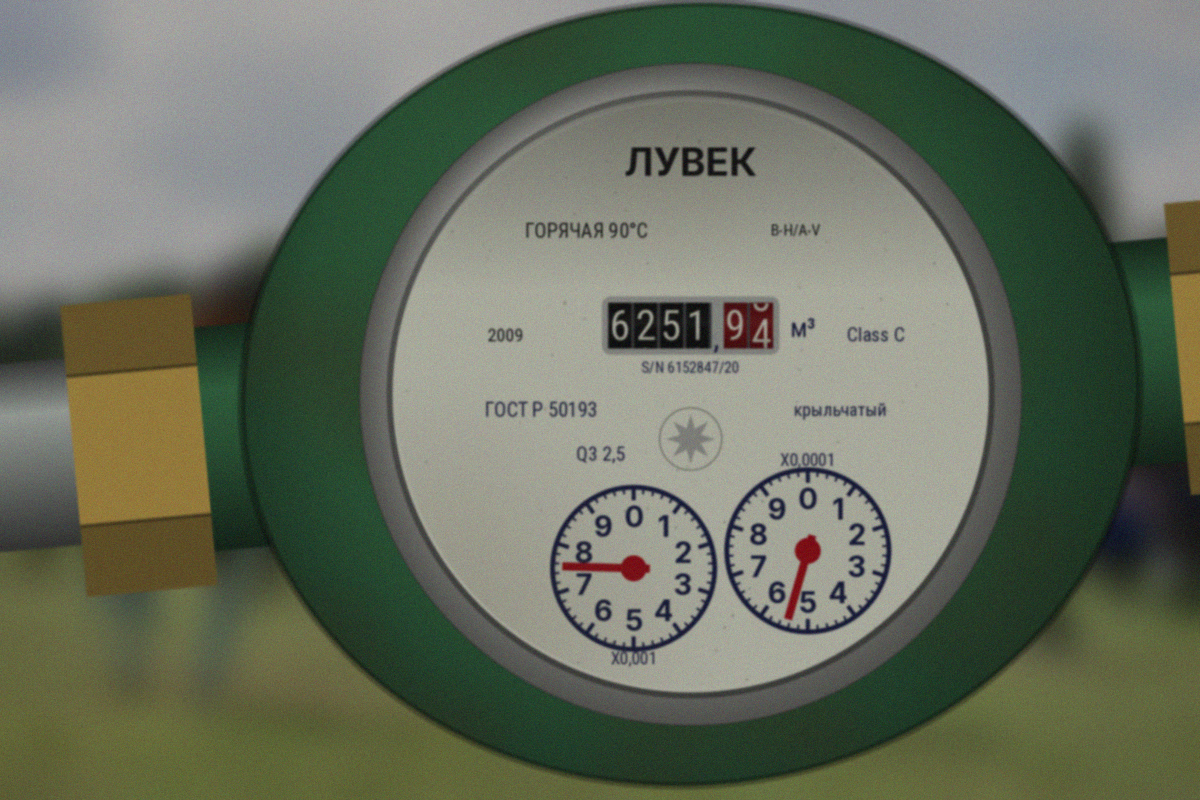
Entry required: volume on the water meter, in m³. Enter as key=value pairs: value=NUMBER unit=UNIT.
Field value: value=6251.9375 unit=m³
